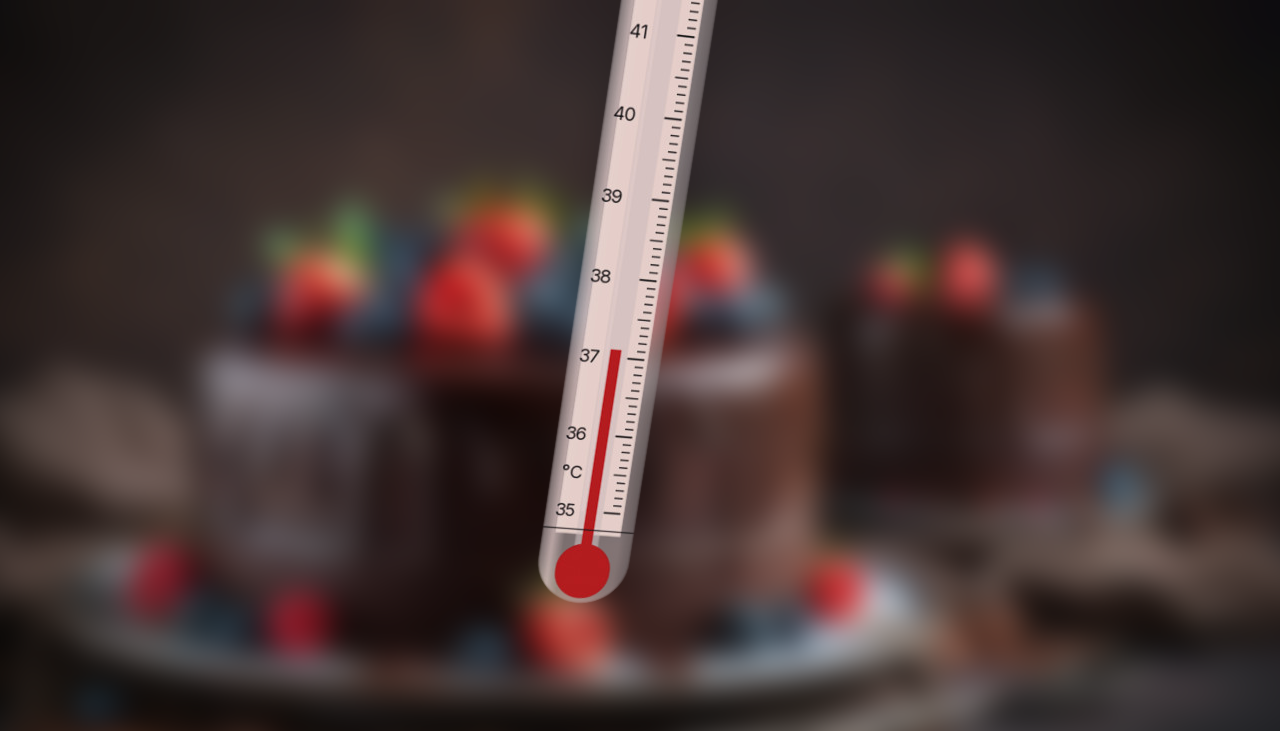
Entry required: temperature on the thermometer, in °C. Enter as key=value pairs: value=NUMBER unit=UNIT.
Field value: value=37.1 unit=°C
